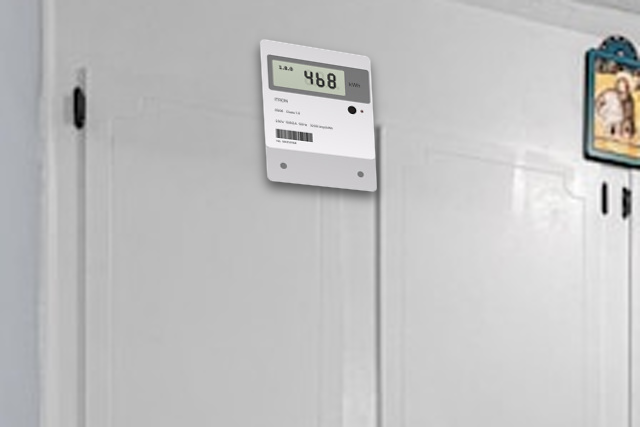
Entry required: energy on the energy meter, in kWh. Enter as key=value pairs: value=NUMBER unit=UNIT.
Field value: value=468 unit=kWh
